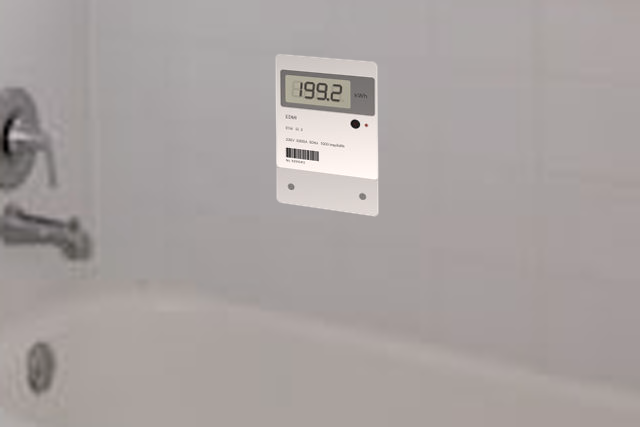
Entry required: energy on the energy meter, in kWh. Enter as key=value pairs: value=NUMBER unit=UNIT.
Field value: value=199.2 unit=kWh
